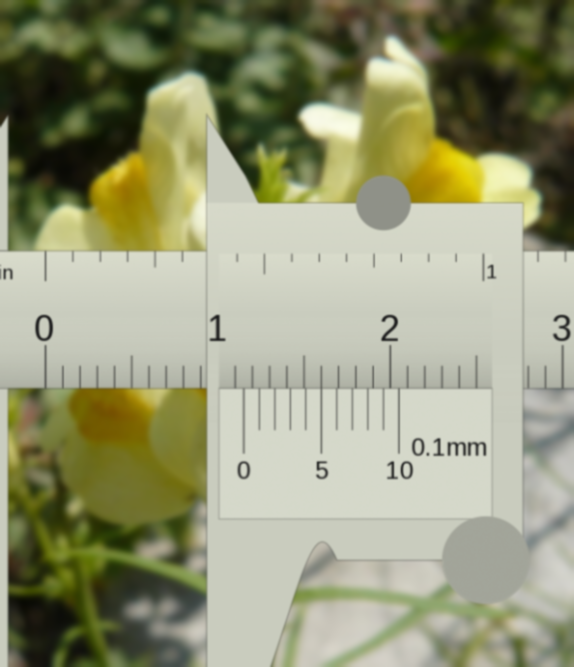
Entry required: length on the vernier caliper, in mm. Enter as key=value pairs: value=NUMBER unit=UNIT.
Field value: value=11.5 unit=mm
